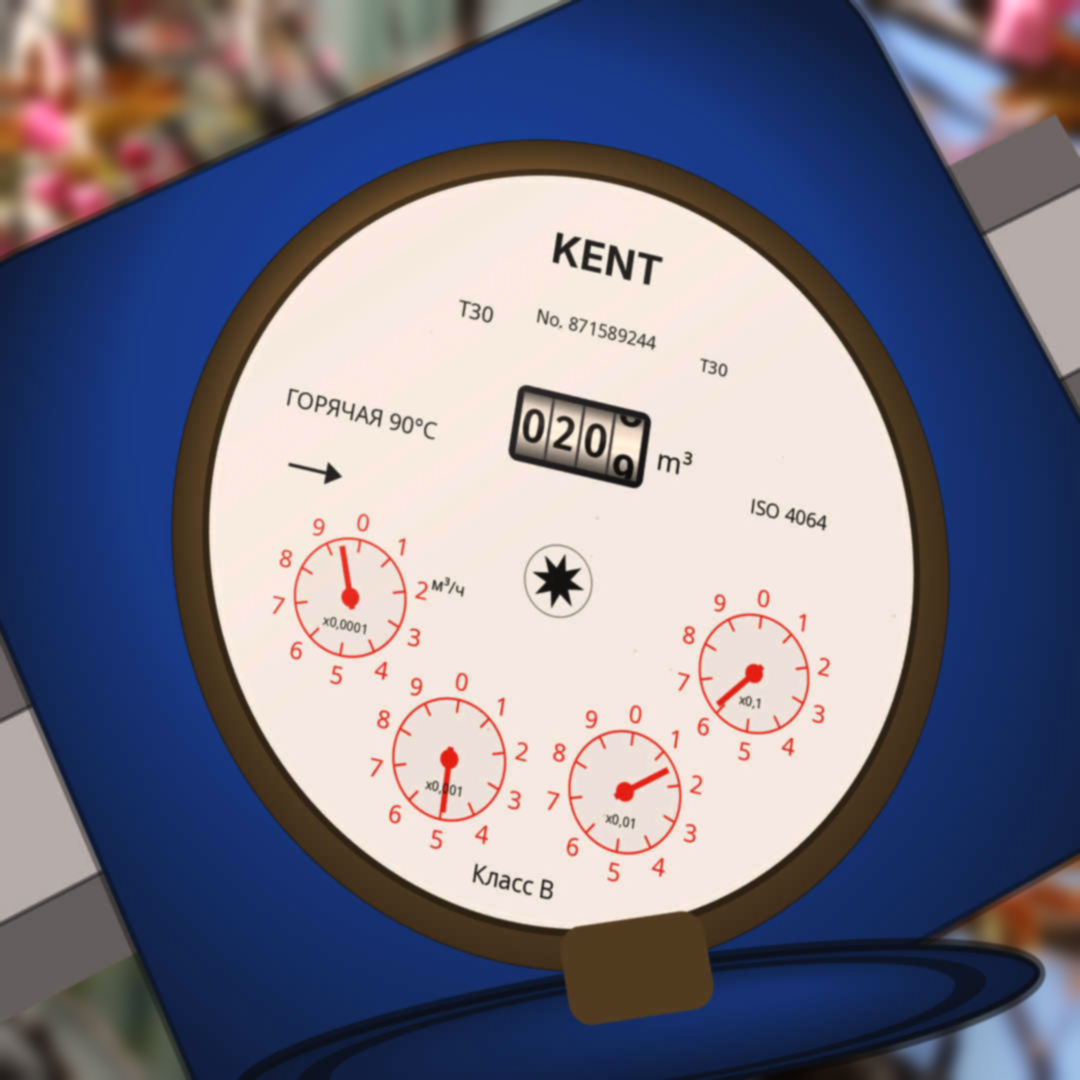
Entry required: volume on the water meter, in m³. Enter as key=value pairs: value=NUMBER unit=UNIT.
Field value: value=208.6149 unit=m³
